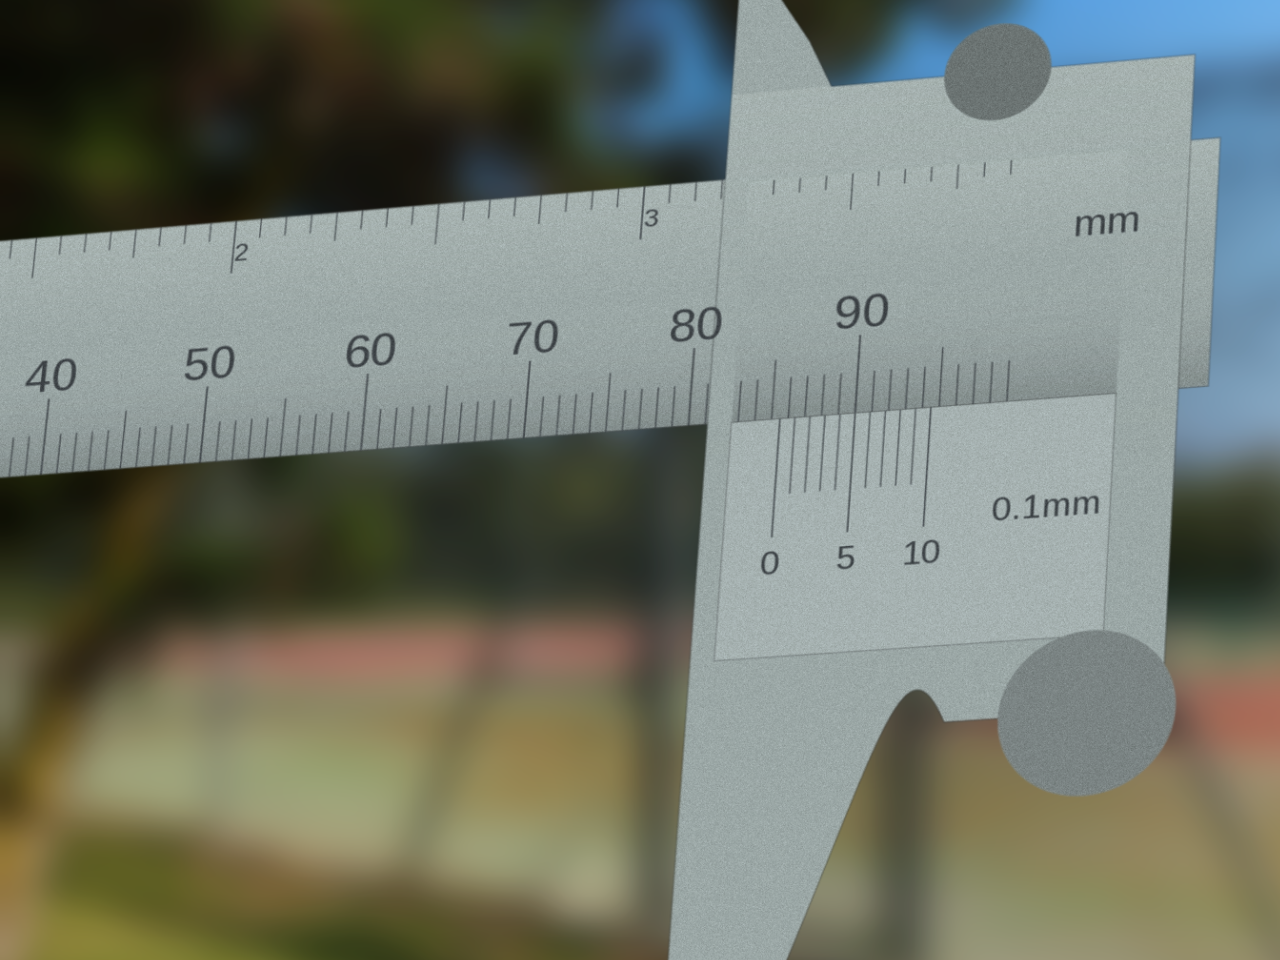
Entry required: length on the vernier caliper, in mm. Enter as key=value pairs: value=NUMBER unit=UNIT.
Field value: value=85.5 unit=mm
